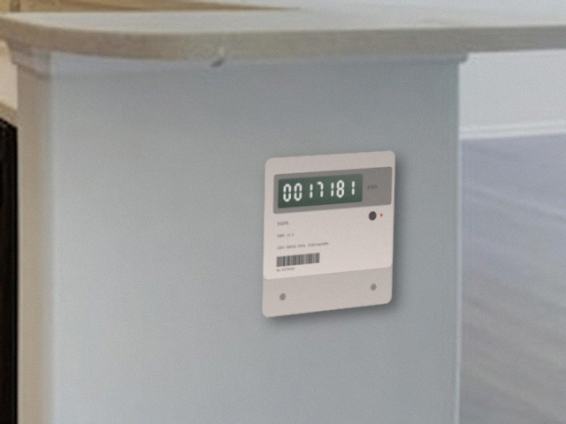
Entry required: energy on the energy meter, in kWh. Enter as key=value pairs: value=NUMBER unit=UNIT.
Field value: value=17181 unit=kWh
